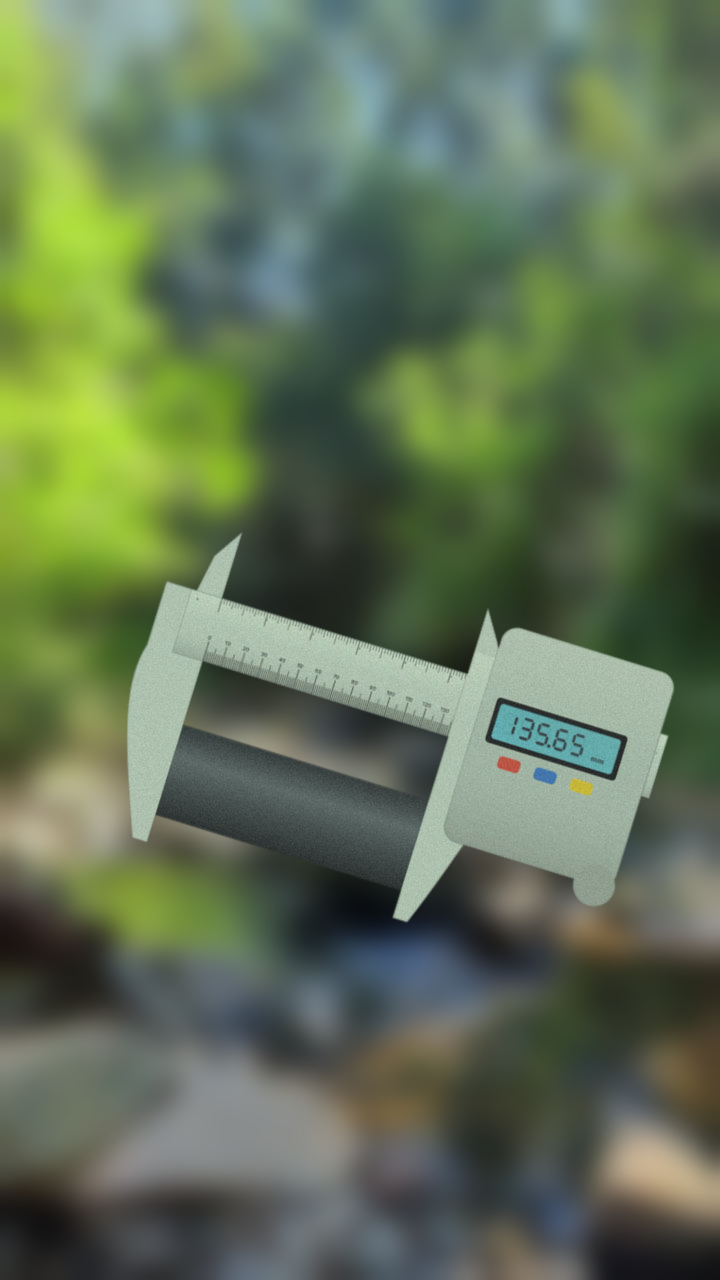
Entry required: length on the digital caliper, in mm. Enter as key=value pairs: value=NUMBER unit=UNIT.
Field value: value=135.65 unit=mm
